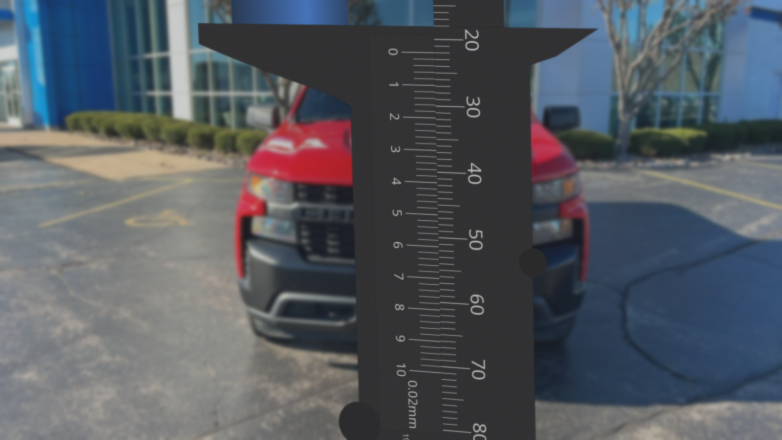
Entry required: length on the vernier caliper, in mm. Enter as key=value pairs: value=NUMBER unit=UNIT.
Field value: value=22.0 unit=mm
